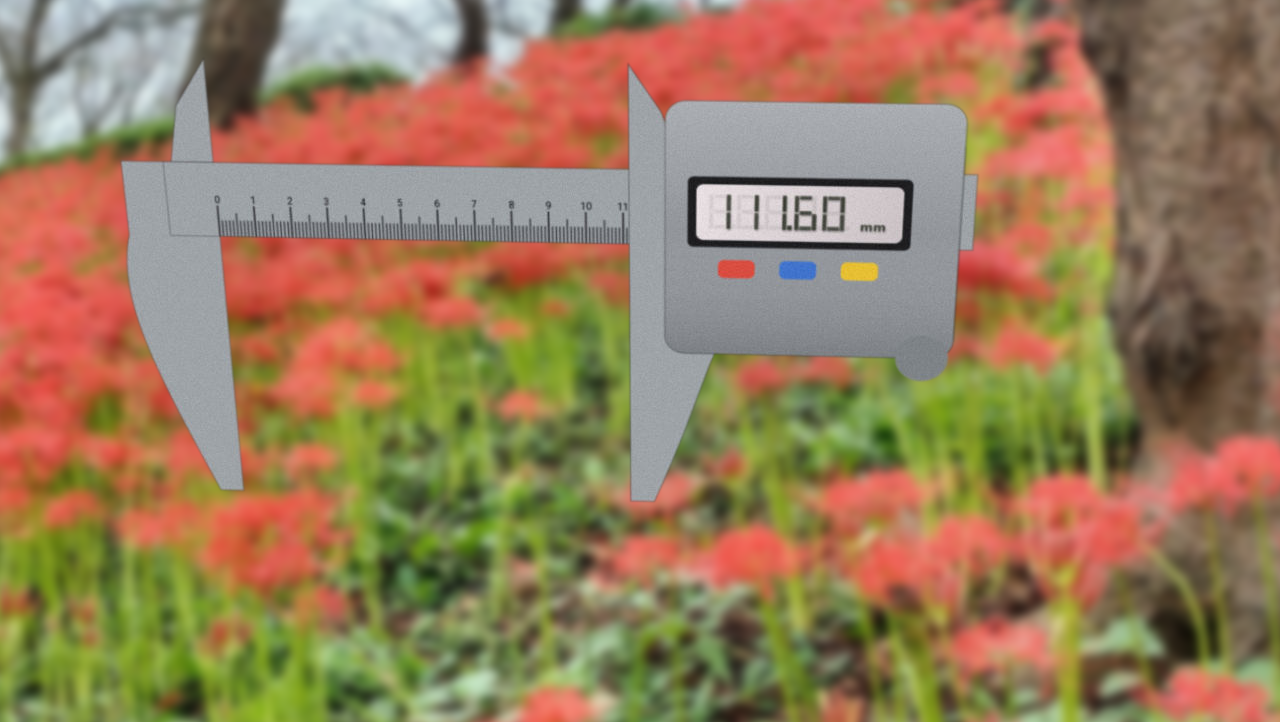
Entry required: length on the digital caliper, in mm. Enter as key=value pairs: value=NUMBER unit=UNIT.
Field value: value=111.60 unit=mm
